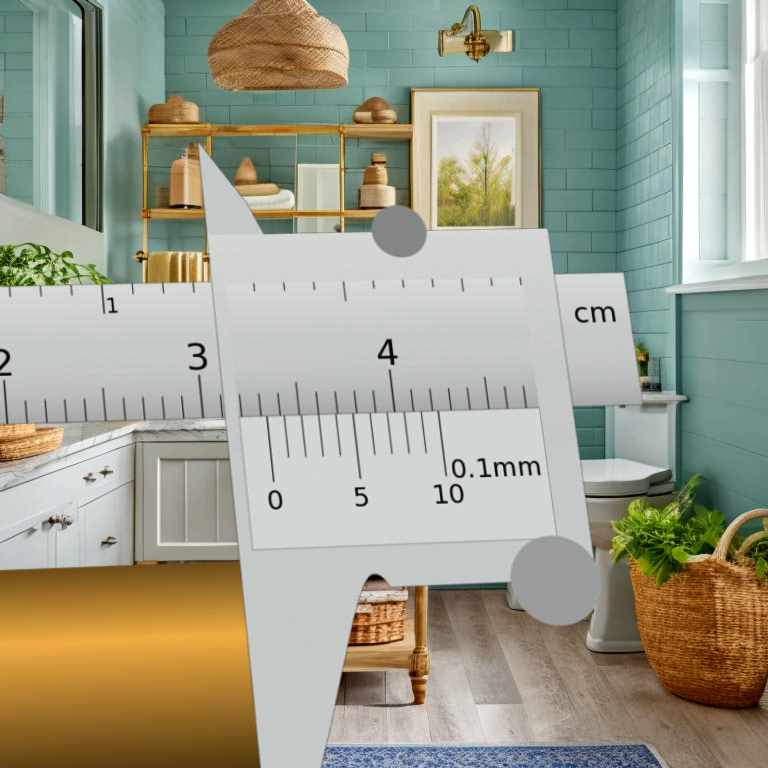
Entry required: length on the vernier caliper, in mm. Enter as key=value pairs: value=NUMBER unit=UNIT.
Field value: value=33.3 unit=mm
